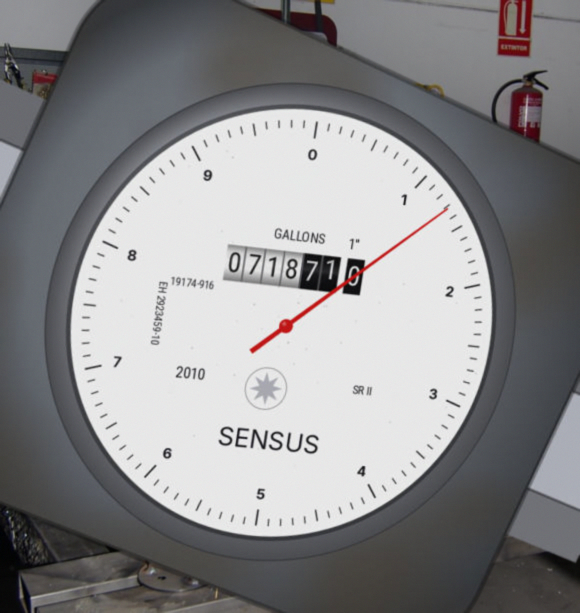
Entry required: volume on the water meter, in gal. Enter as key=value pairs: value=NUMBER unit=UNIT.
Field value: value=718711.3 unit=gal
